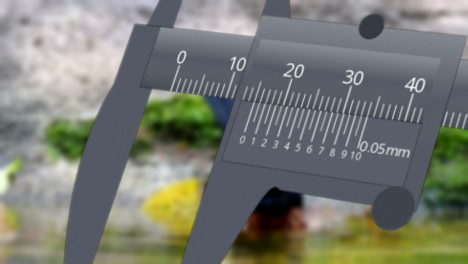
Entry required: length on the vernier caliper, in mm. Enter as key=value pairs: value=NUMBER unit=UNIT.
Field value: value=15.0 unit=mm
